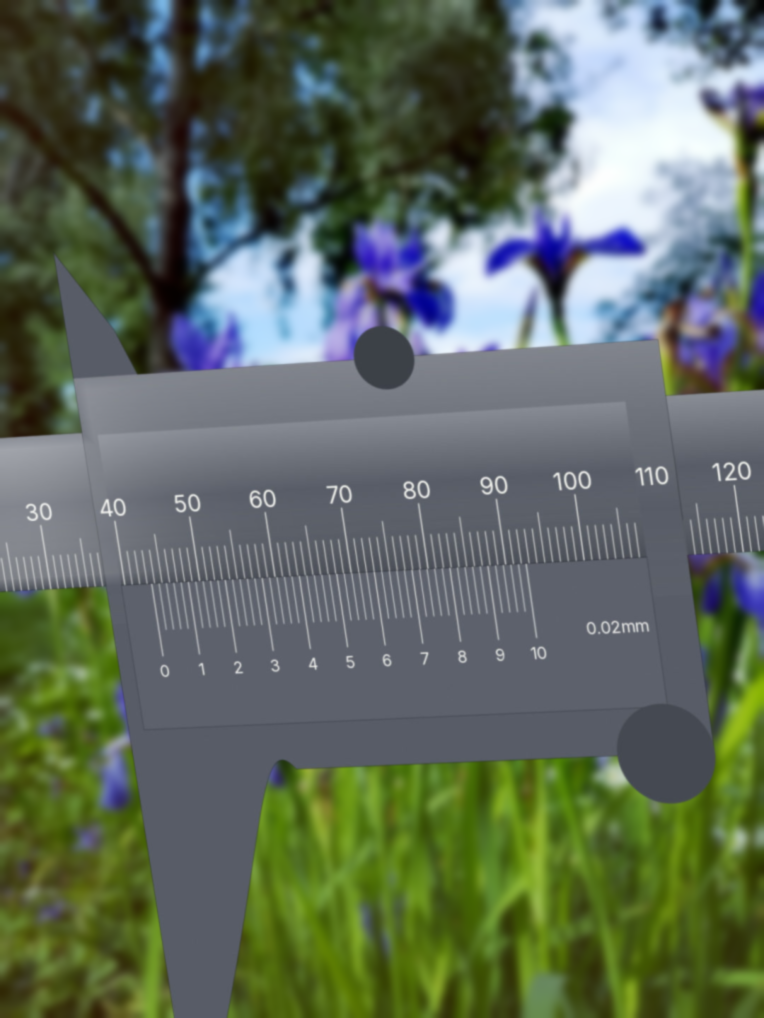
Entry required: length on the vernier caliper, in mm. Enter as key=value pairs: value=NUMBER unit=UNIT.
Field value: value=43.6 unit=mm
